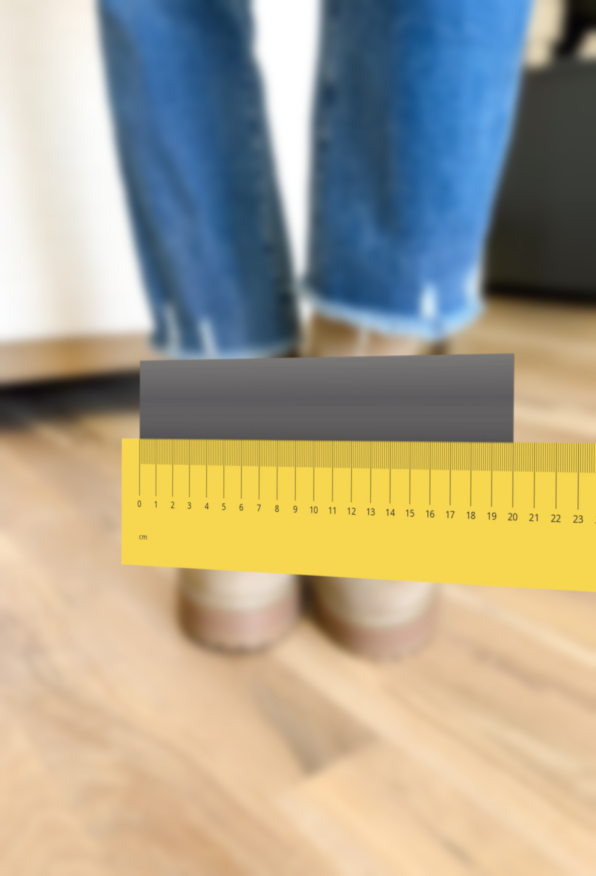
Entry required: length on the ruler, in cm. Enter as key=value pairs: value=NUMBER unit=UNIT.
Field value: value=20 unit=cm
